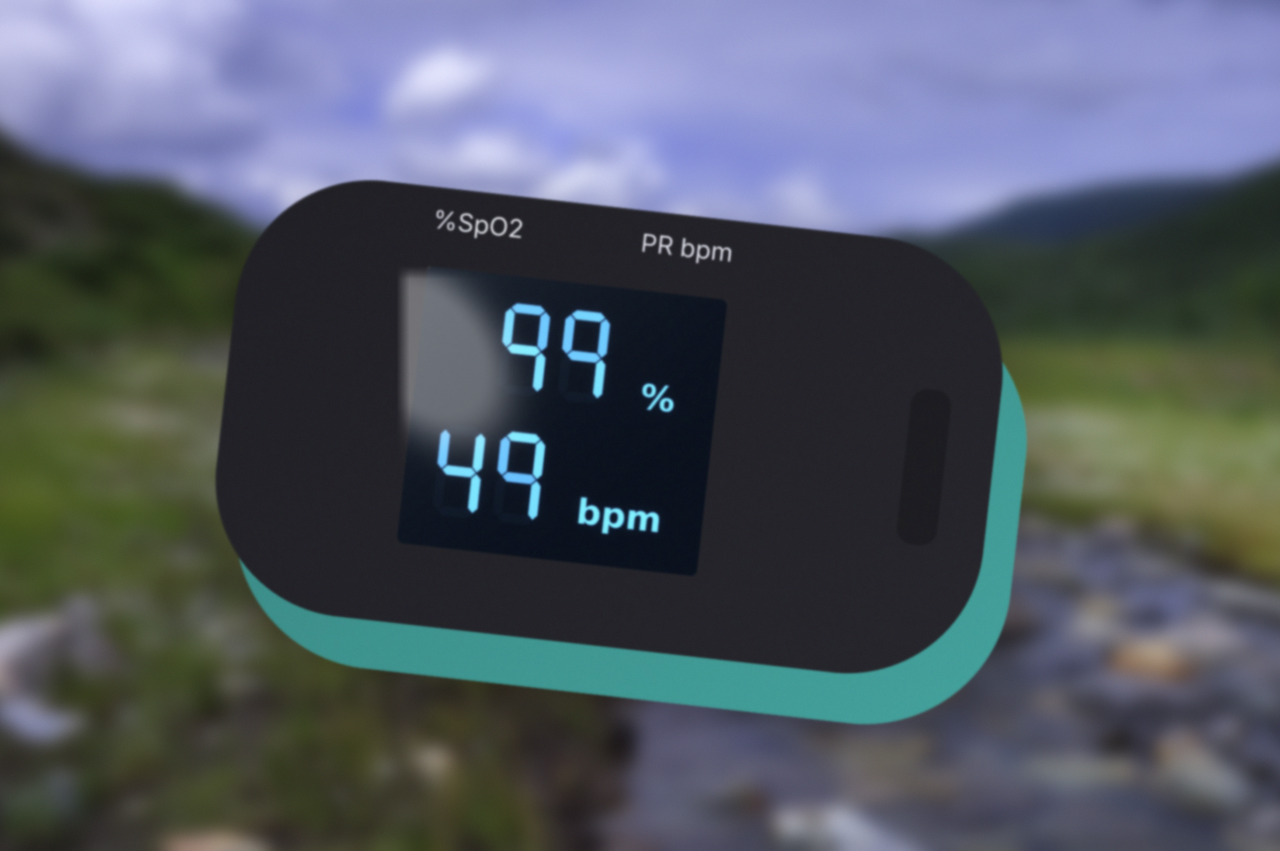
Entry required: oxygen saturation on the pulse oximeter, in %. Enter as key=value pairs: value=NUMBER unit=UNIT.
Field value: value=99 unit=%
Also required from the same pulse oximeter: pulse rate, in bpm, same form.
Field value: value=49 unit=bpm
